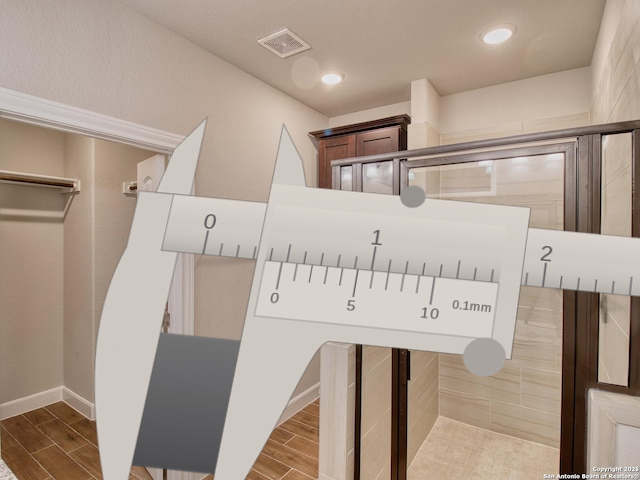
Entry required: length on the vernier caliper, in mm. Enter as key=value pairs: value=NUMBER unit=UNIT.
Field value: value=4.7 unit=mm
